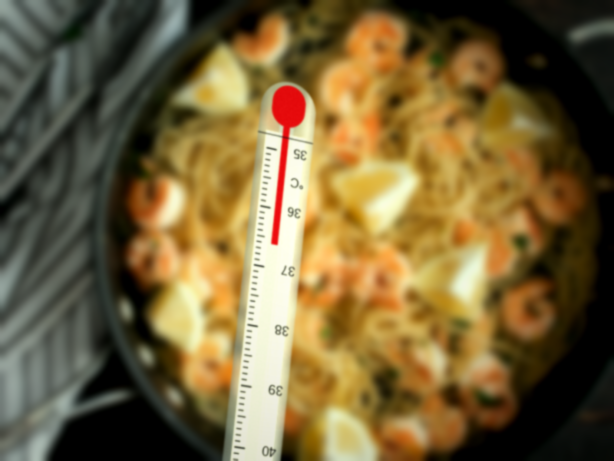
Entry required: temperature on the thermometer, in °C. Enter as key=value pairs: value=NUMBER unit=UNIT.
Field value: value=36.6 unit=°C
